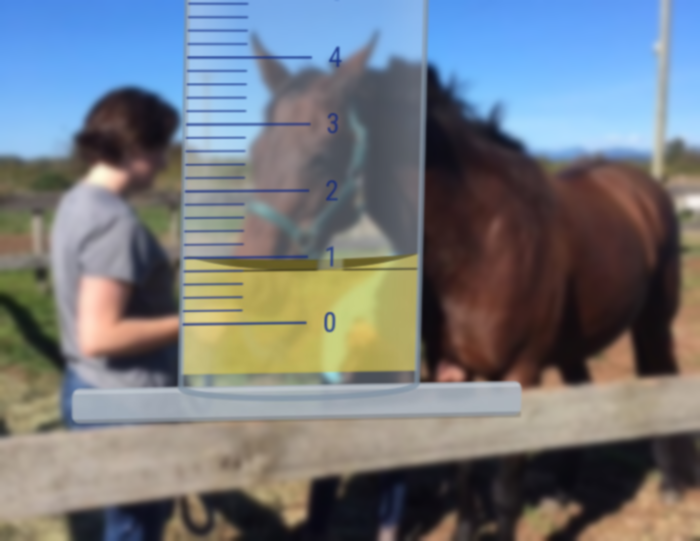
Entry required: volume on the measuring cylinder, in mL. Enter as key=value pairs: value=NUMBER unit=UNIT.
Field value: value=0.8 unit=mL
